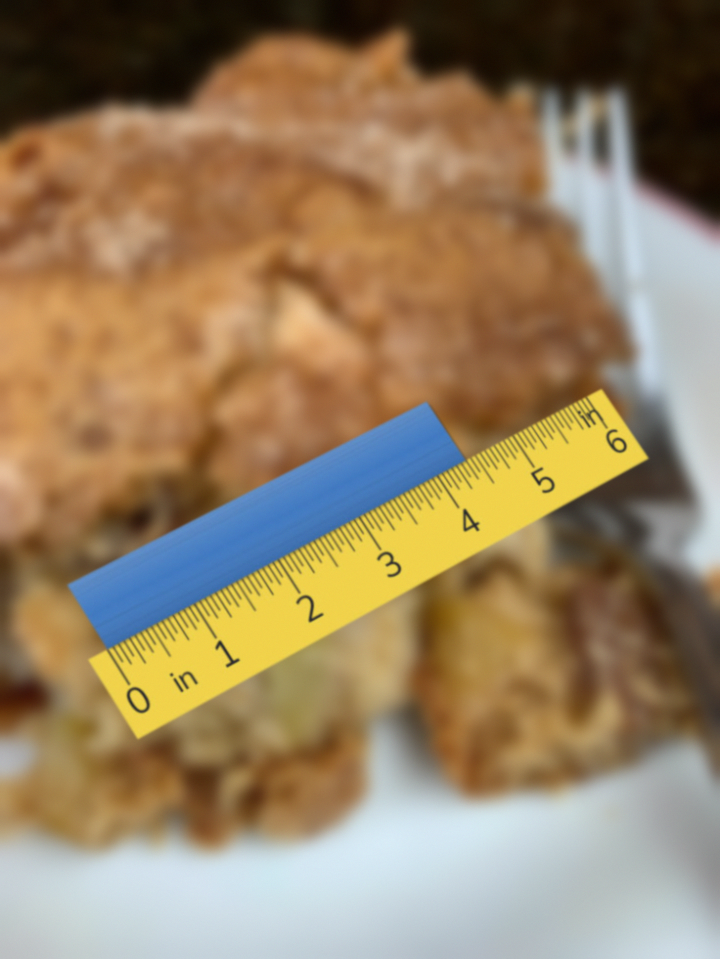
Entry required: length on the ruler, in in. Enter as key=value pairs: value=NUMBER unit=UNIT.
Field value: value=4.375 unit=in
